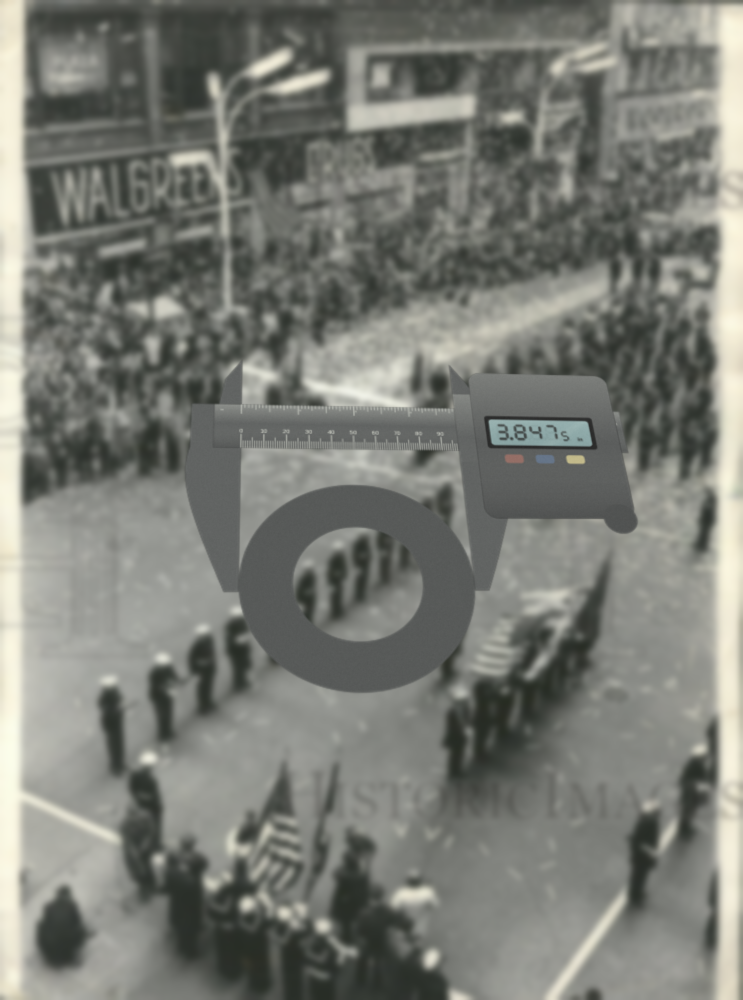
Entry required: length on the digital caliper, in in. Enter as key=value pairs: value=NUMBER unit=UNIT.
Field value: value=3.8475 unit=in
